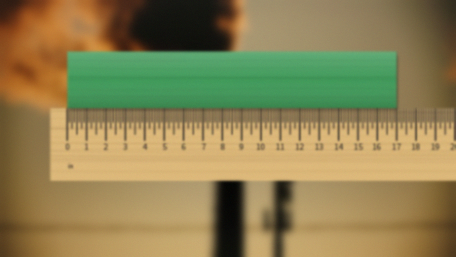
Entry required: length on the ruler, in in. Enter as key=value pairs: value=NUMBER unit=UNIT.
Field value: value=17 unit=in
